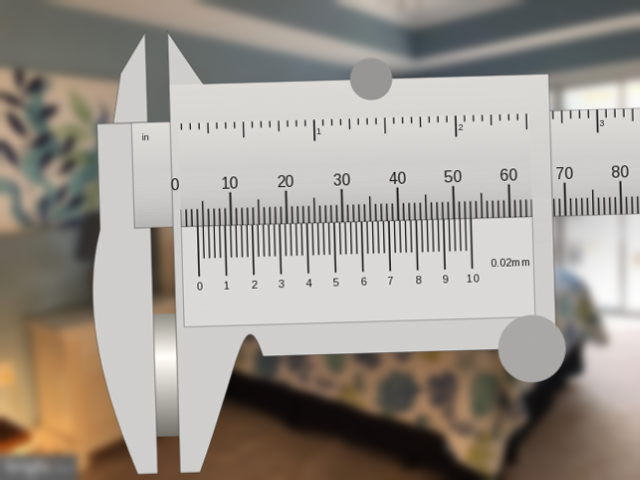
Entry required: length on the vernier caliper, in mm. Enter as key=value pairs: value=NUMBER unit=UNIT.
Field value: value=4.0 unit=mm
